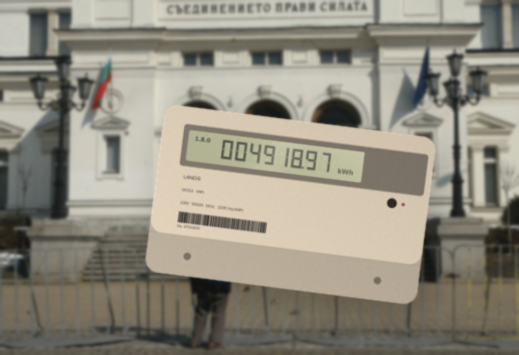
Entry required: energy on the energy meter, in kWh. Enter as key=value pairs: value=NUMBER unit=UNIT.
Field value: value=4918.97 unit=kWh
